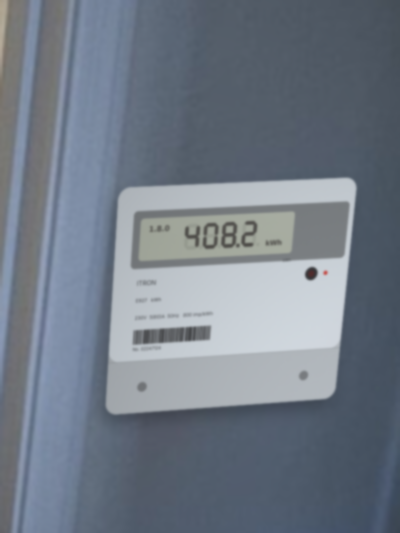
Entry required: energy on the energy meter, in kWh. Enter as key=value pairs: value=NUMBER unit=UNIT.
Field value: value=408.2 unit=kWh
